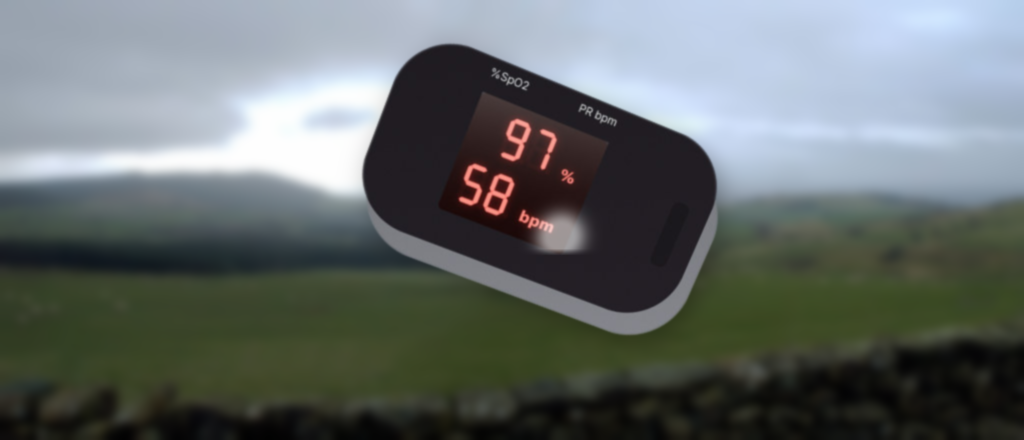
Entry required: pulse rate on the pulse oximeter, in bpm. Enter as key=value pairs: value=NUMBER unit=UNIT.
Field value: value=58 unit=bpm
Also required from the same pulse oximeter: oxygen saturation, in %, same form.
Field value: value=97 unit=%
